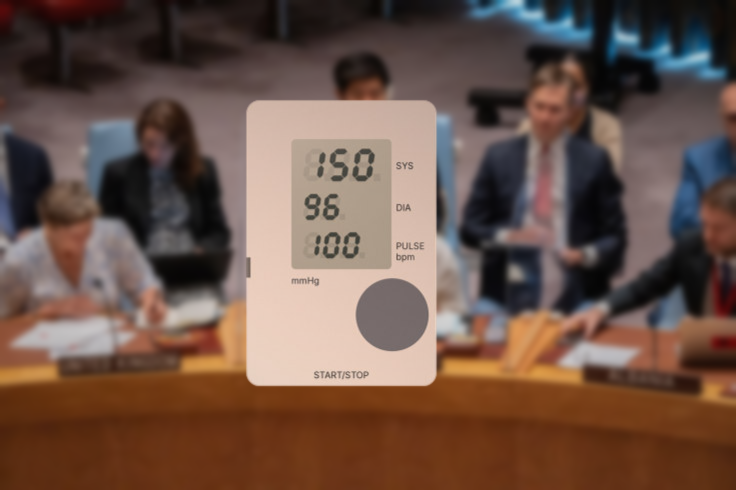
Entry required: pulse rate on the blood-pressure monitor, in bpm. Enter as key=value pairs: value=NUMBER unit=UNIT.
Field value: value=100 unit=bpm
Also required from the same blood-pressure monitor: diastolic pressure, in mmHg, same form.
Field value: value=96 unit=mmHg
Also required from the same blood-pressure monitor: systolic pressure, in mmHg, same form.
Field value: value=150 unit=mmHg
